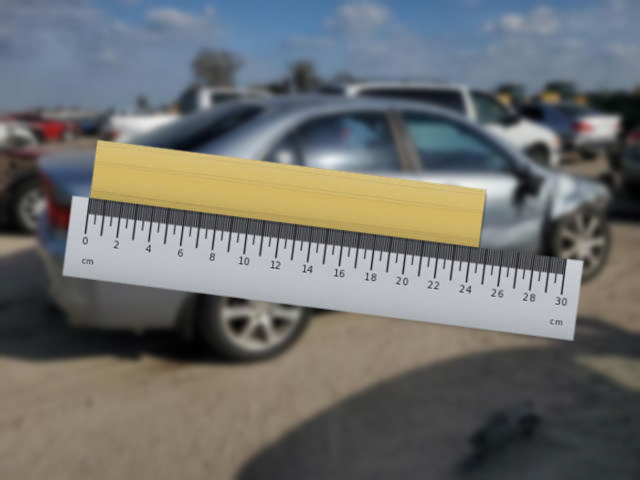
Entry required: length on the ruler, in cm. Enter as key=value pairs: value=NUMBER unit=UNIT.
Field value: value=24.5 unit=cm
